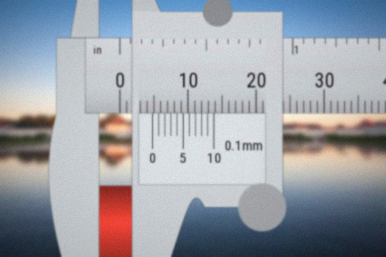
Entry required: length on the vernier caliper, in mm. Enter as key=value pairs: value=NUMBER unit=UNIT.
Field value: value=4.8 unit=mm
